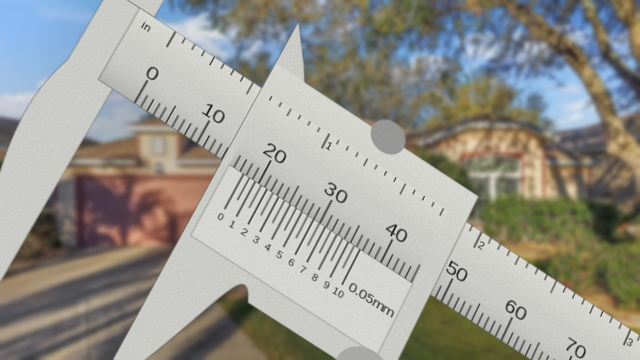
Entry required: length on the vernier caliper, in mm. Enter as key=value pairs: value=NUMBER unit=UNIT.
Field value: value=17.6 unit=mm
